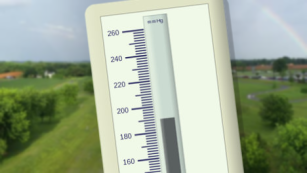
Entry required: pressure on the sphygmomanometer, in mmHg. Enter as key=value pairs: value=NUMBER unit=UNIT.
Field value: value=190 unit=mmHg
